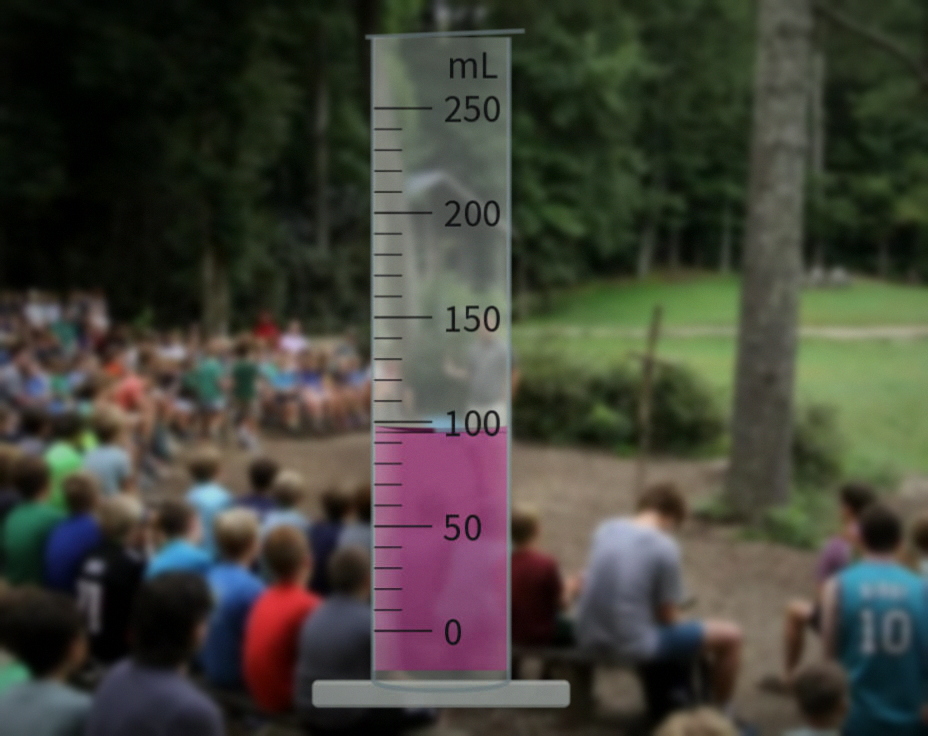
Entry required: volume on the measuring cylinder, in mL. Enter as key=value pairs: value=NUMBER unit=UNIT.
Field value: value=95 unit=mL
